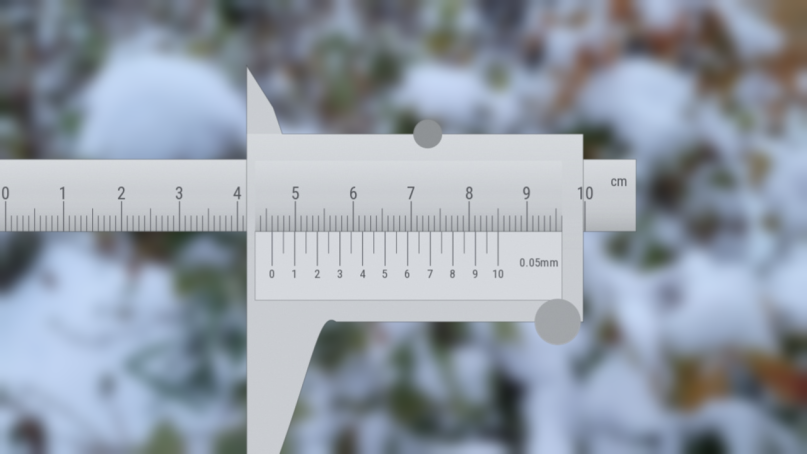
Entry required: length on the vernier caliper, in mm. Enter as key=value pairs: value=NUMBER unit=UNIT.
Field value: value=46.0 unit=mm
